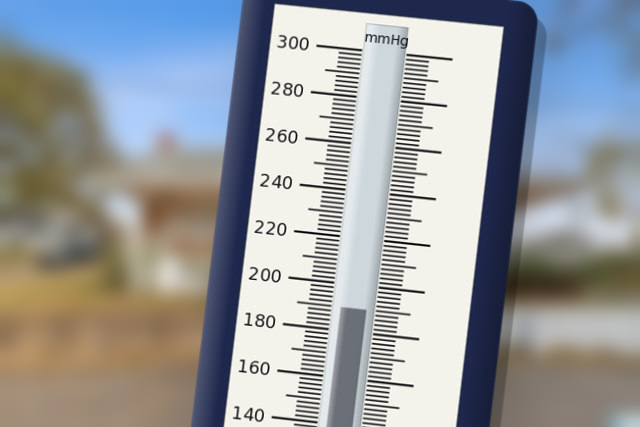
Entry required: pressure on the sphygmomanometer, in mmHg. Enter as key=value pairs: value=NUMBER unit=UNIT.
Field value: value=190 unit=mmHg
